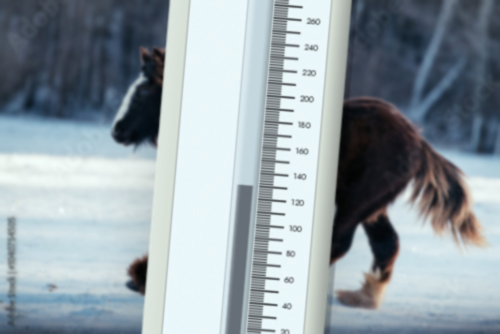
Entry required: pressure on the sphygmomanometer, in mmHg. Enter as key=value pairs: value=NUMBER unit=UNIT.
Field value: value=130 unit=mmHg
